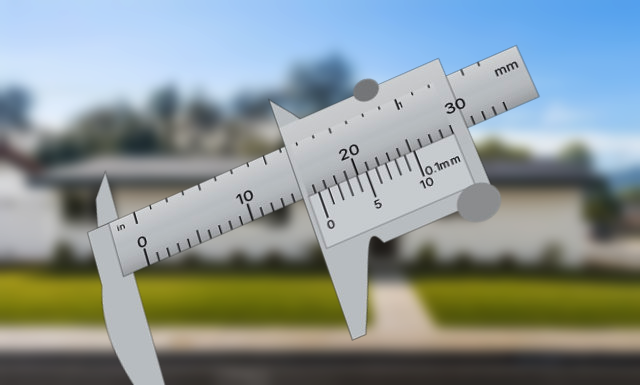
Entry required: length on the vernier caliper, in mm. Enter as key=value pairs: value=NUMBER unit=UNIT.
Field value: value=16.3 unit=mm
